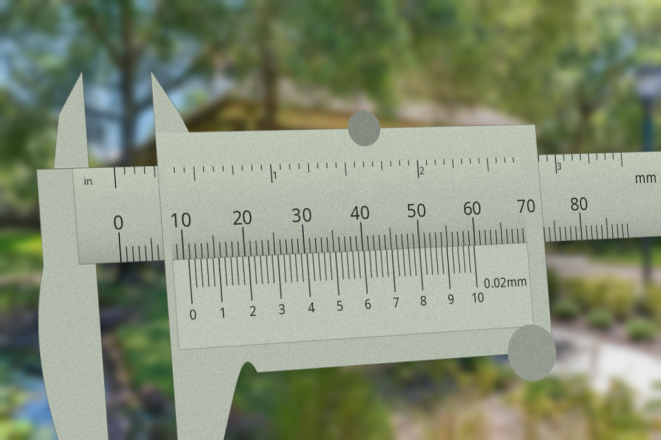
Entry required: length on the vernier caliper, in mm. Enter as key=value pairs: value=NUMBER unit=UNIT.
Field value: value=10.8 unit=mm
